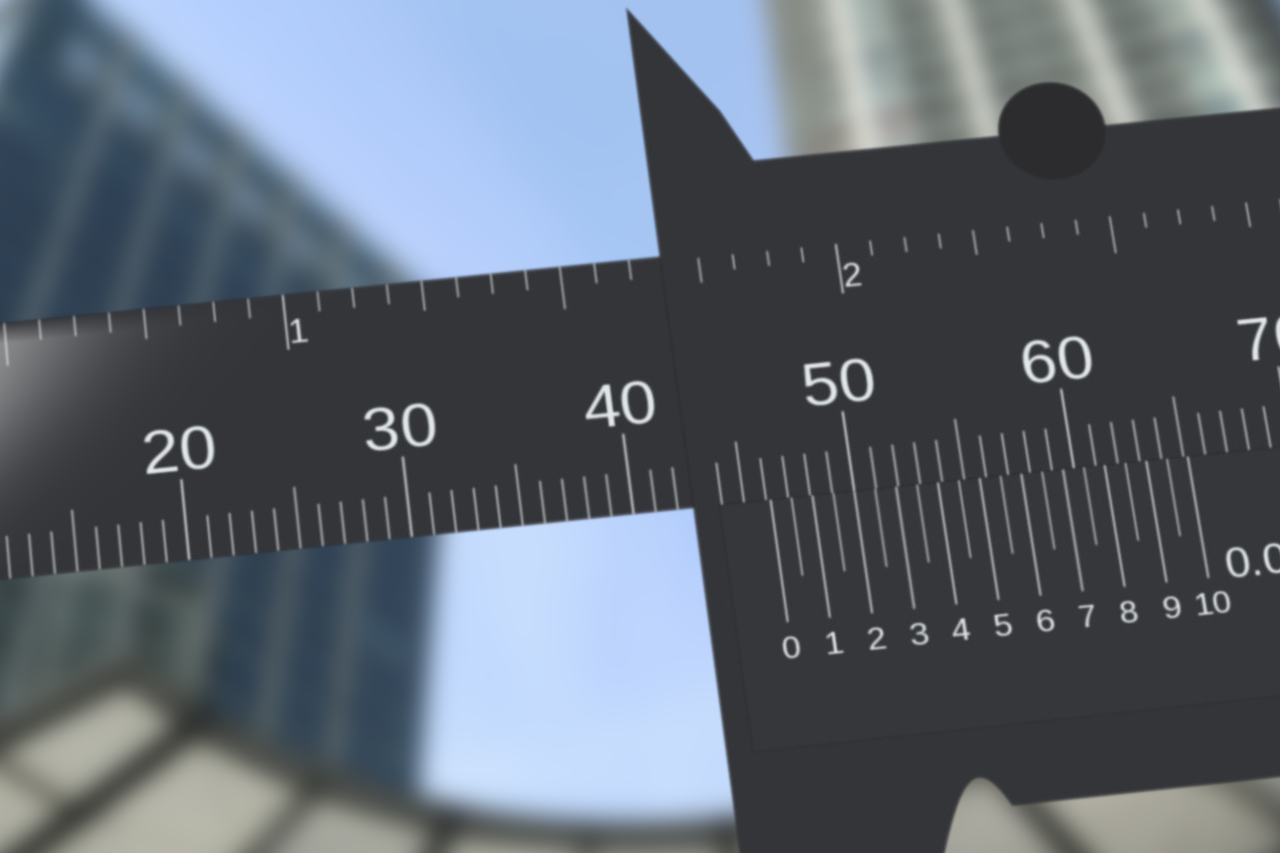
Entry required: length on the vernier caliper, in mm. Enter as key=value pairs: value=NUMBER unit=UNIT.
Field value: value=46.2 unit=mm
